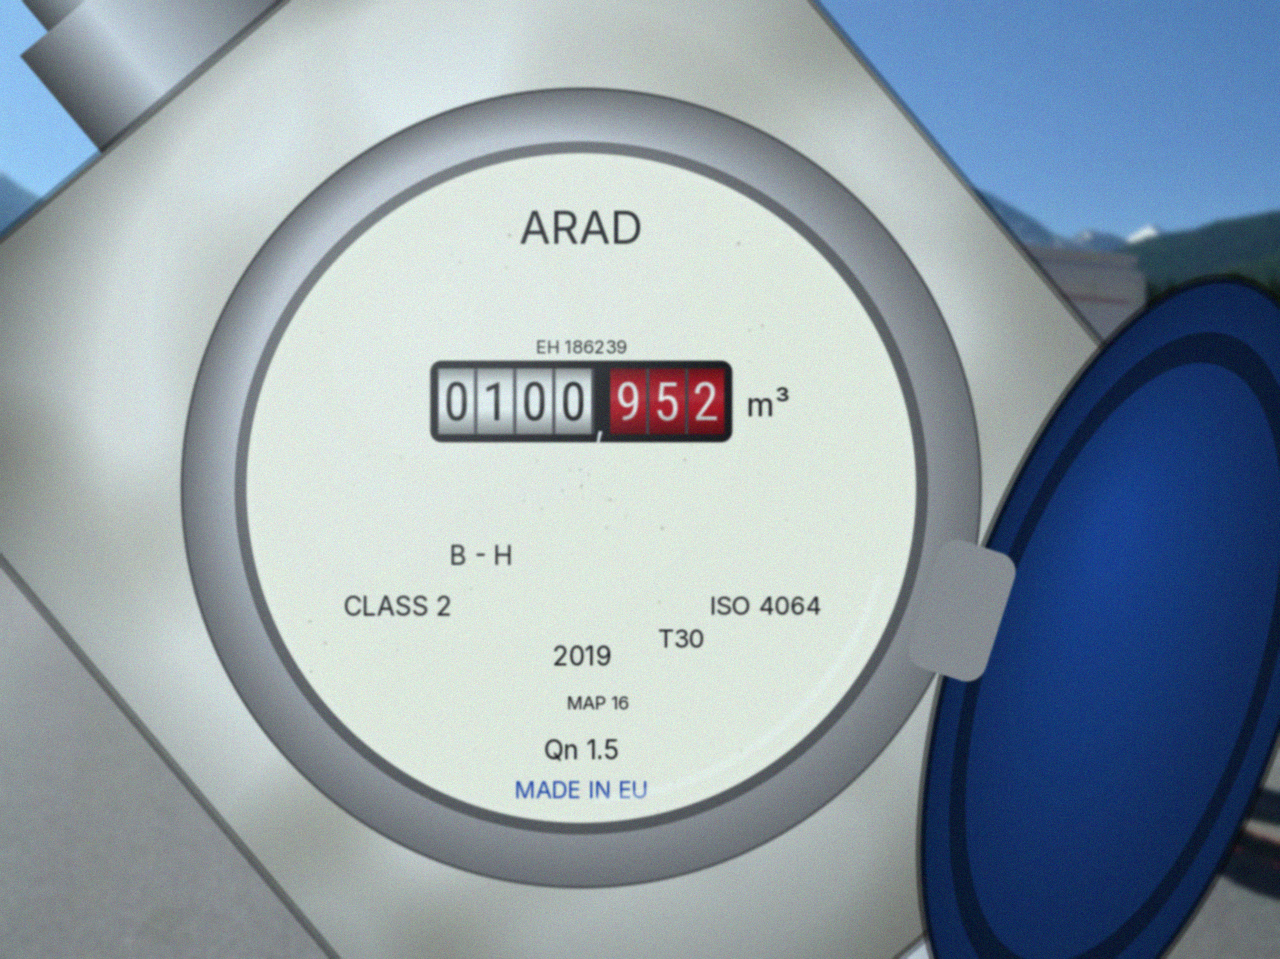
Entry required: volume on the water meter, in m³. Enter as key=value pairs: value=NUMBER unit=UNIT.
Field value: value=100.952 unit=m³
